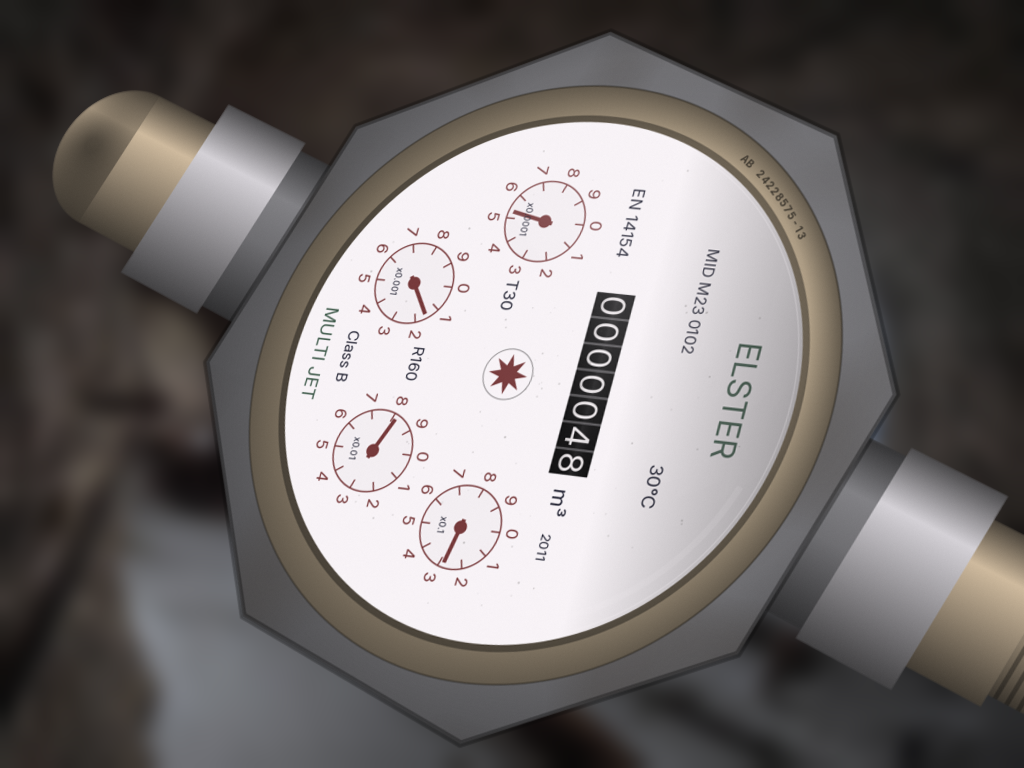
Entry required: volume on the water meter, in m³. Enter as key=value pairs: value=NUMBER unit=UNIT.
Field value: value=48.2815 unit=m³
